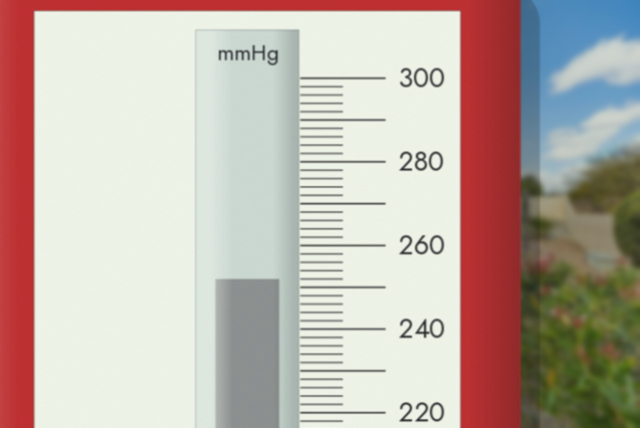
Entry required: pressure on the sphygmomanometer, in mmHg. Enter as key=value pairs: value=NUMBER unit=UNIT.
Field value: value=252 unit=mmHg
